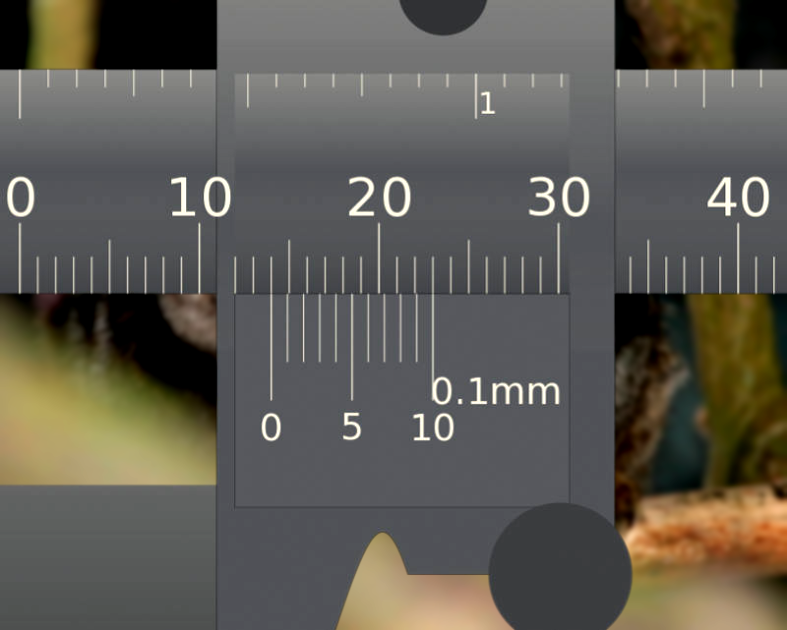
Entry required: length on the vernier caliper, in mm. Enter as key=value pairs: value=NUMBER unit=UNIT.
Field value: value=14.0 unit=mm
